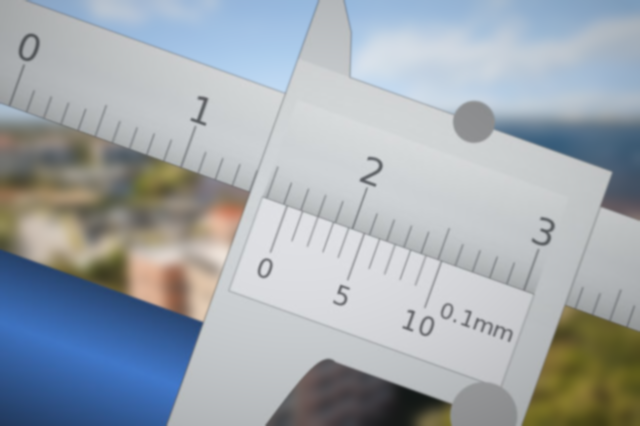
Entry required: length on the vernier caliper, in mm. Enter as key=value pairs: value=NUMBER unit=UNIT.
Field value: value=16.2 unit=mm
